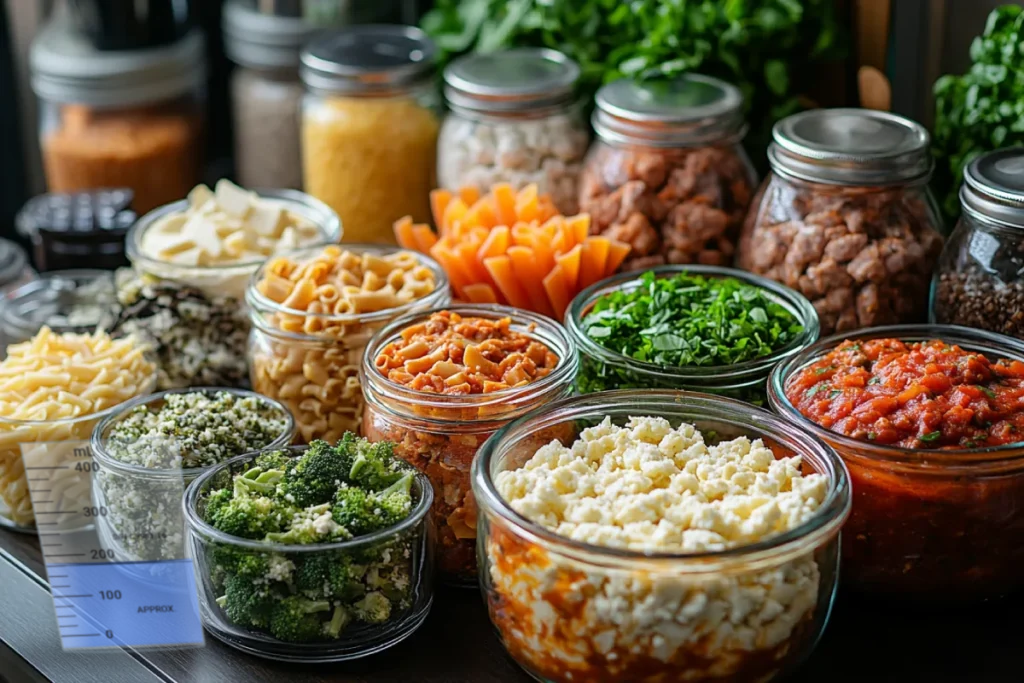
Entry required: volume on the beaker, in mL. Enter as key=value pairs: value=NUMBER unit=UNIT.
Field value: value=175 unit=mL
